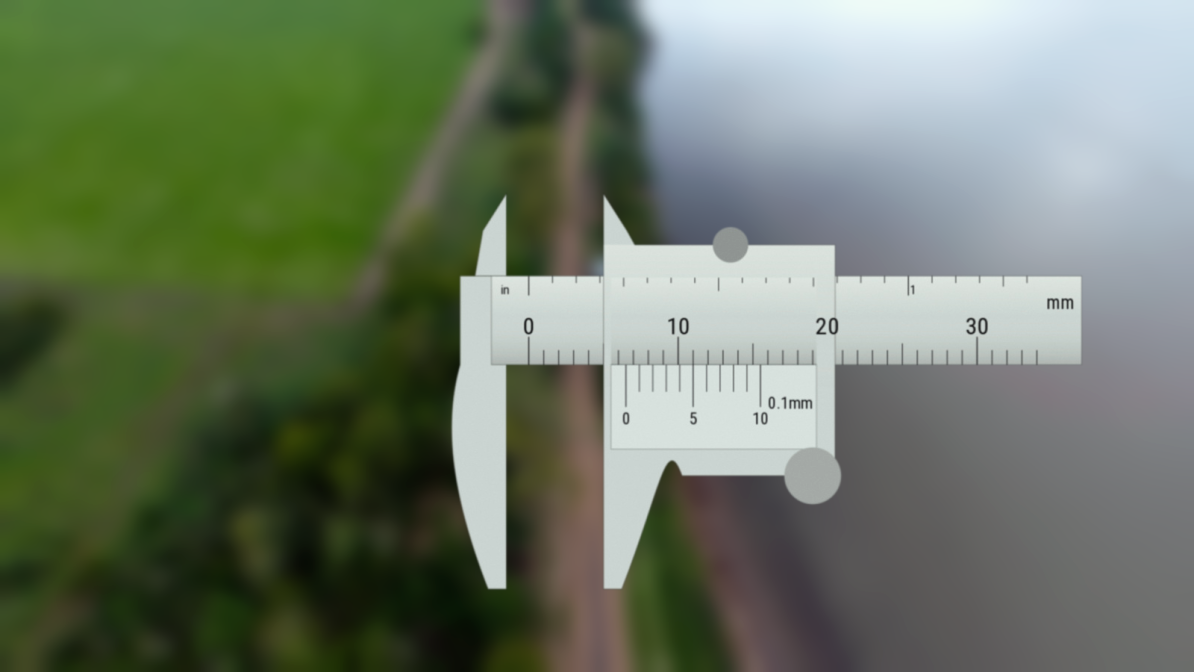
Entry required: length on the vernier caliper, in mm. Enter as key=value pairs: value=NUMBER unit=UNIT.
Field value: value=6.5 unit=mm
